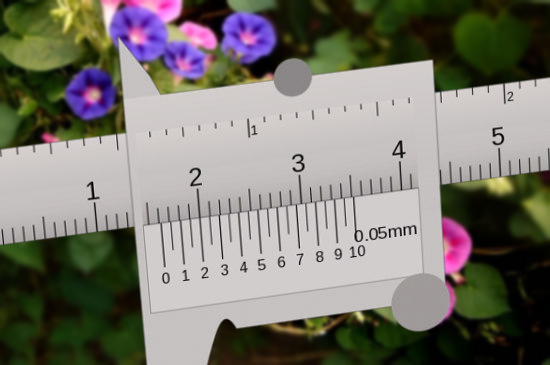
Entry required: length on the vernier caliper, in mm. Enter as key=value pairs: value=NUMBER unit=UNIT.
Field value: value=16.2 unit=mm
